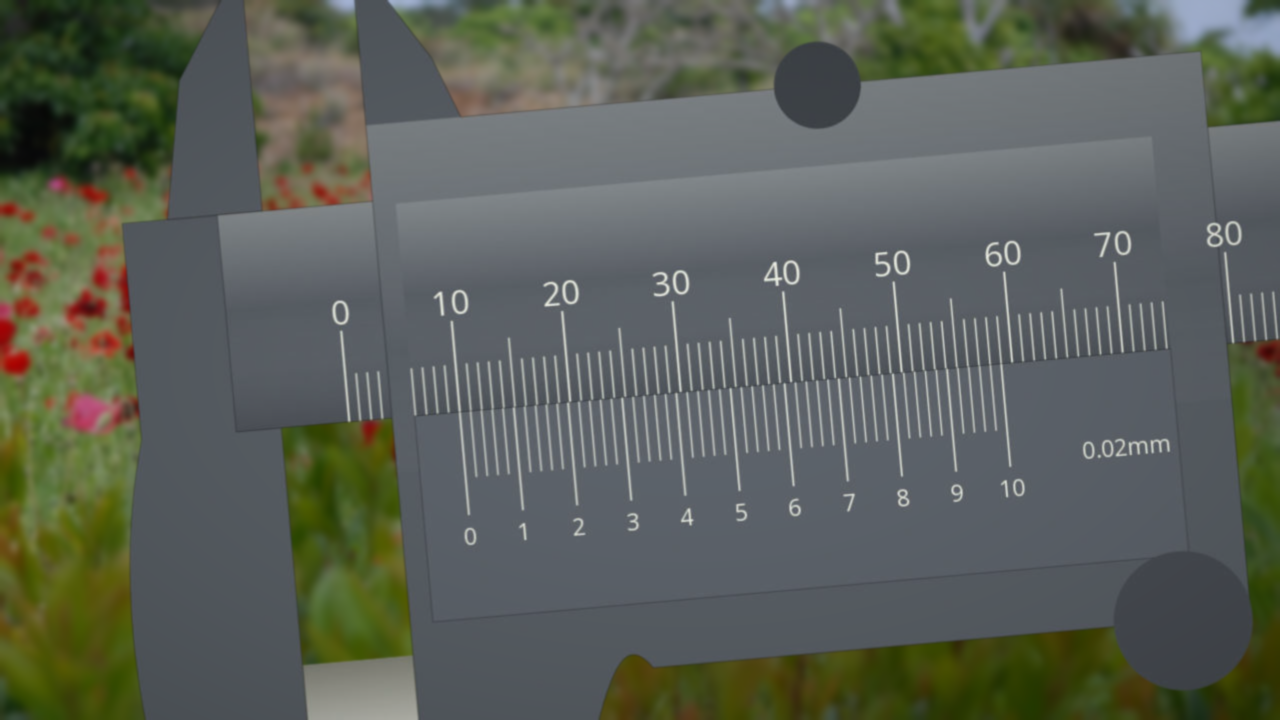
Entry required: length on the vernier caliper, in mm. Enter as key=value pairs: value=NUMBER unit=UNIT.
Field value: value=10.0 unit=mm
